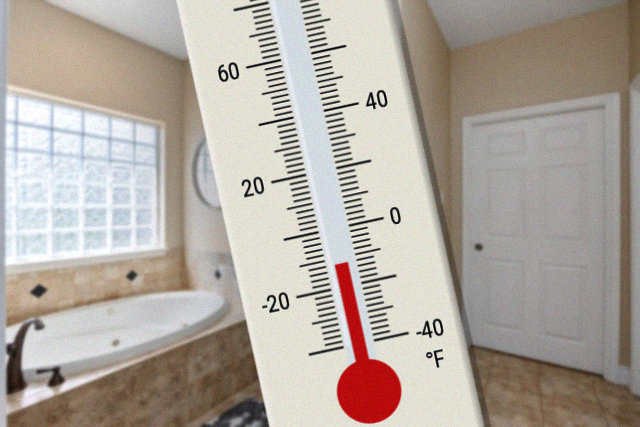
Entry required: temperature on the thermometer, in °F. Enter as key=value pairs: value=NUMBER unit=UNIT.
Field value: value=-12 unit=°F
